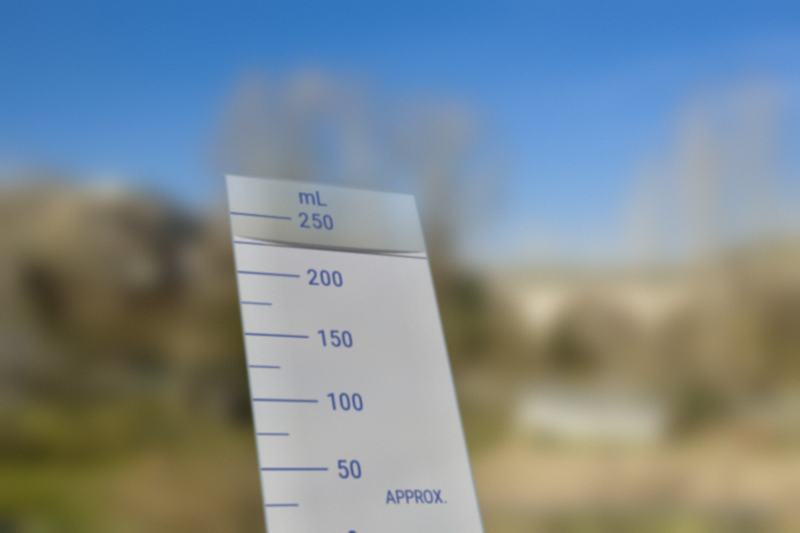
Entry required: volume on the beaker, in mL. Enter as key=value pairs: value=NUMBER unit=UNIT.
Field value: value=225 unit=mL
